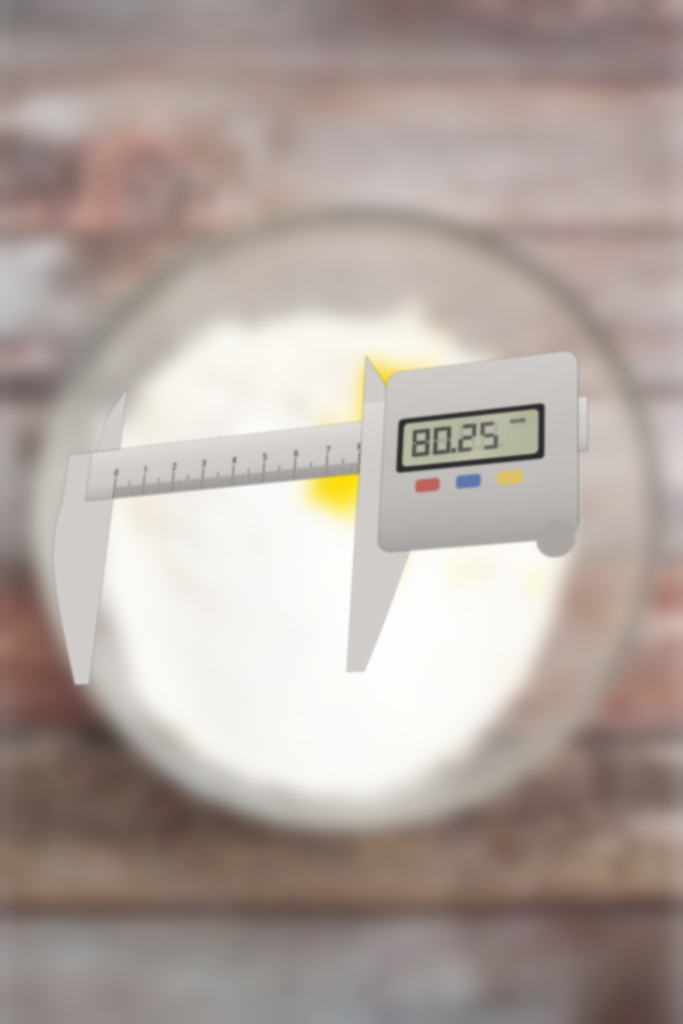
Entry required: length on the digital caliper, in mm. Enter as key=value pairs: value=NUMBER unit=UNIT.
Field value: value=80.25 unit=mm
